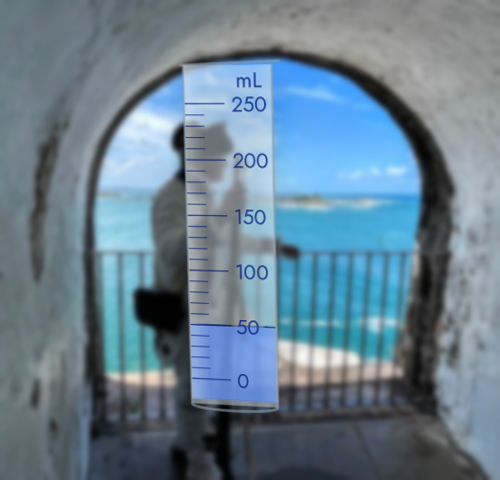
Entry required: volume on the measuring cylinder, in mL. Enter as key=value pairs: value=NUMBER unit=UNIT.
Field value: value=50 unit=mL
